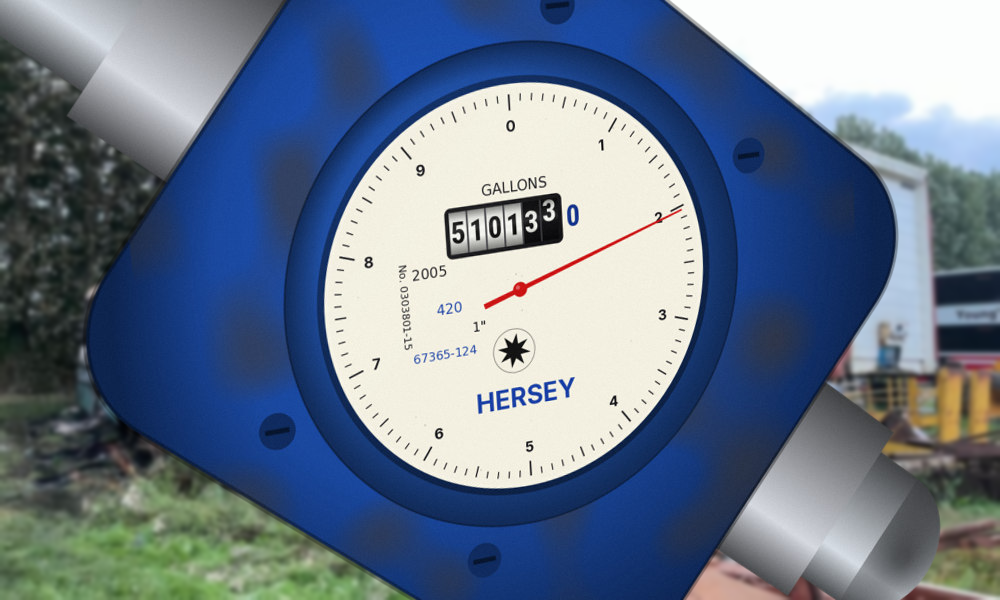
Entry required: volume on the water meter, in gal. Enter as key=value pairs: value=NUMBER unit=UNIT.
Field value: value=5101332.0 unit=gal
